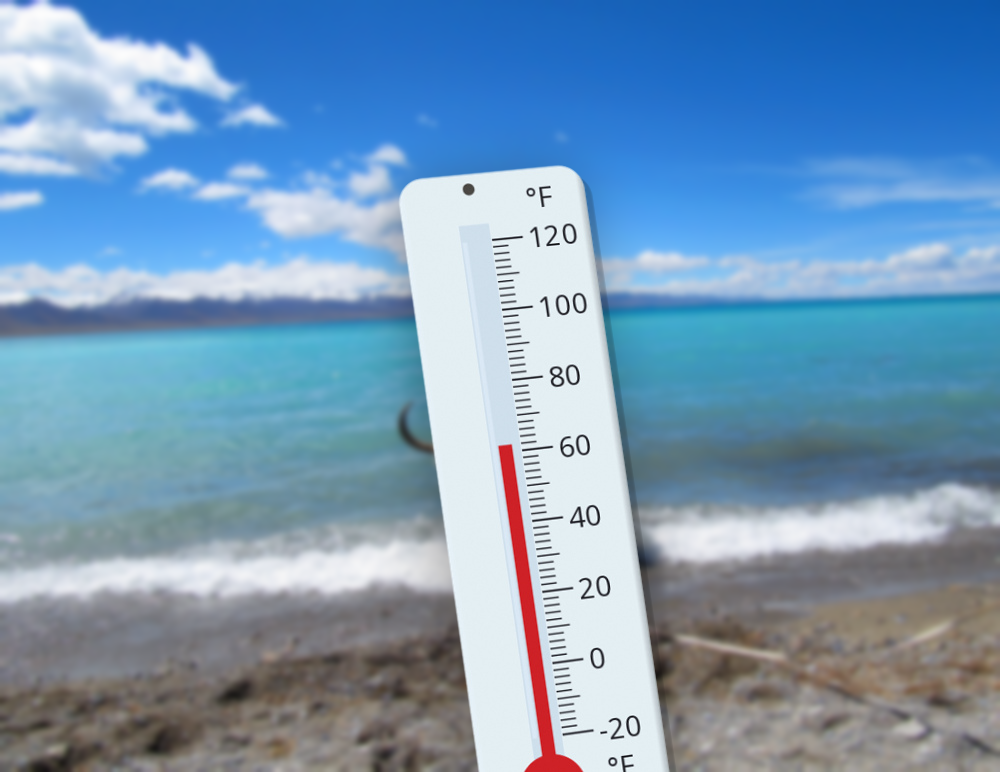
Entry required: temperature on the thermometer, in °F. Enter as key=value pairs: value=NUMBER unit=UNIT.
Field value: value=62 unit=°F
